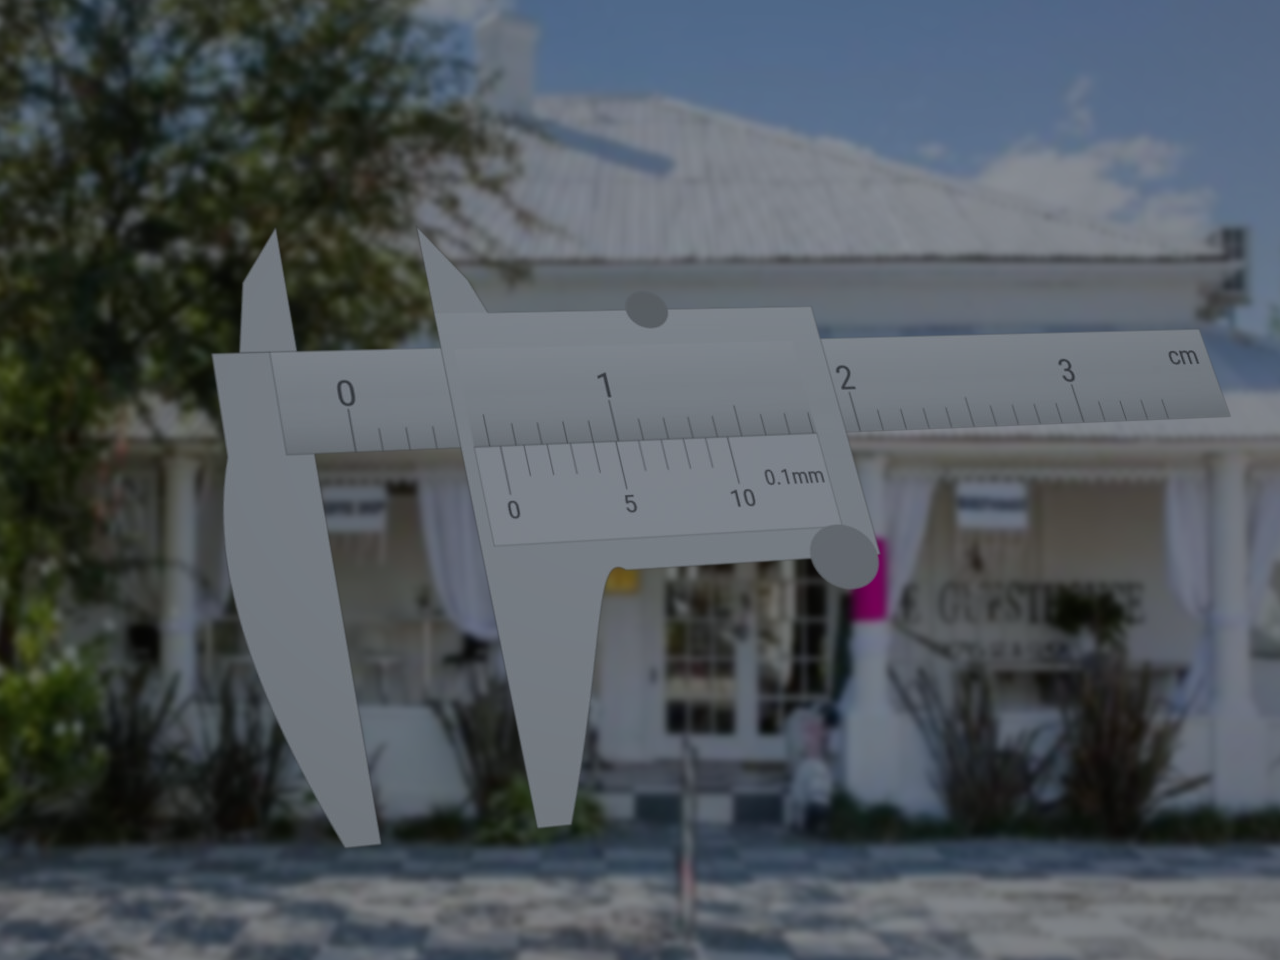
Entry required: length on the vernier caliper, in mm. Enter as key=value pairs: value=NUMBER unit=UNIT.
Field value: value=5.4 unit=mm
